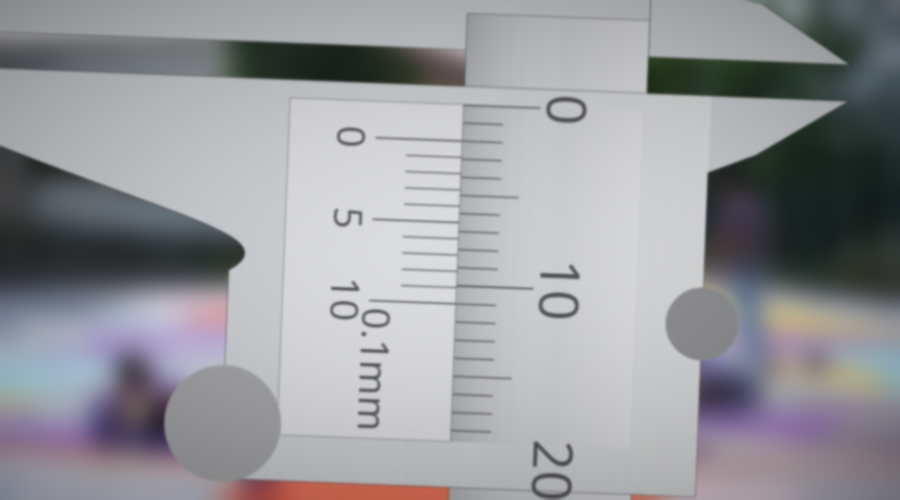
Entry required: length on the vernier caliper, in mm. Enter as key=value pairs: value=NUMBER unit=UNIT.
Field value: value=2.0 unit=mm
